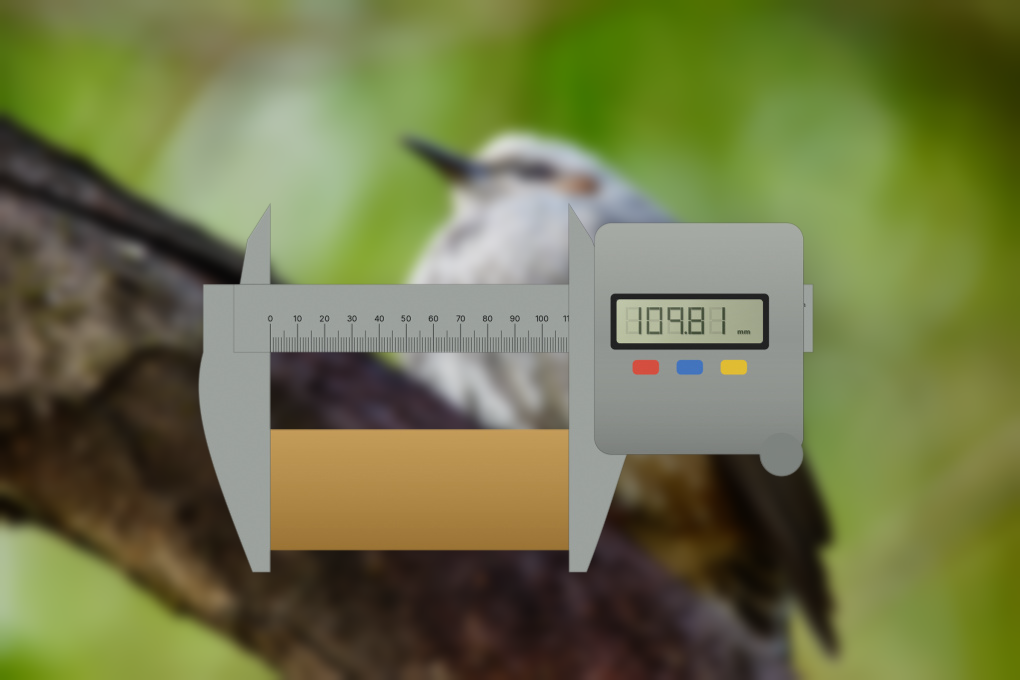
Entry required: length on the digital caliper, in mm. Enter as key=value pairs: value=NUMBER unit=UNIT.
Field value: value=109.81 unit=mm
